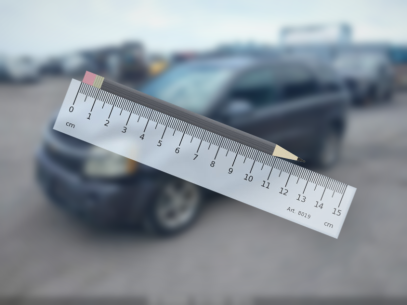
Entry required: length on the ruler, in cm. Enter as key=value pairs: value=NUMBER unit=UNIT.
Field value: value=12.5 unit=cm
